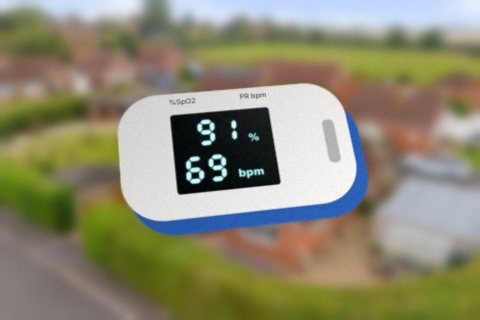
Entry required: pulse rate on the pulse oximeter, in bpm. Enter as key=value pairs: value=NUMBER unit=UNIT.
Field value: value=69 unit=bpm
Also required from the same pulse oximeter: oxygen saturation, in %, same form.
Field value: value=91 unit=%
